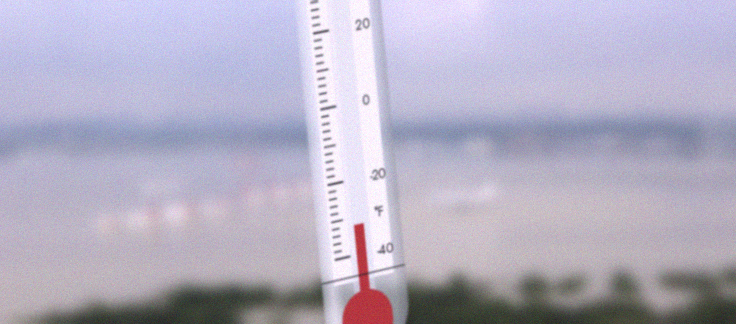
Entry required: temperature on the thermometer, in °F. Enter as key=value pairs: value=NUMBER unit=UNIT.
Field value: value=-32 unit=°F
